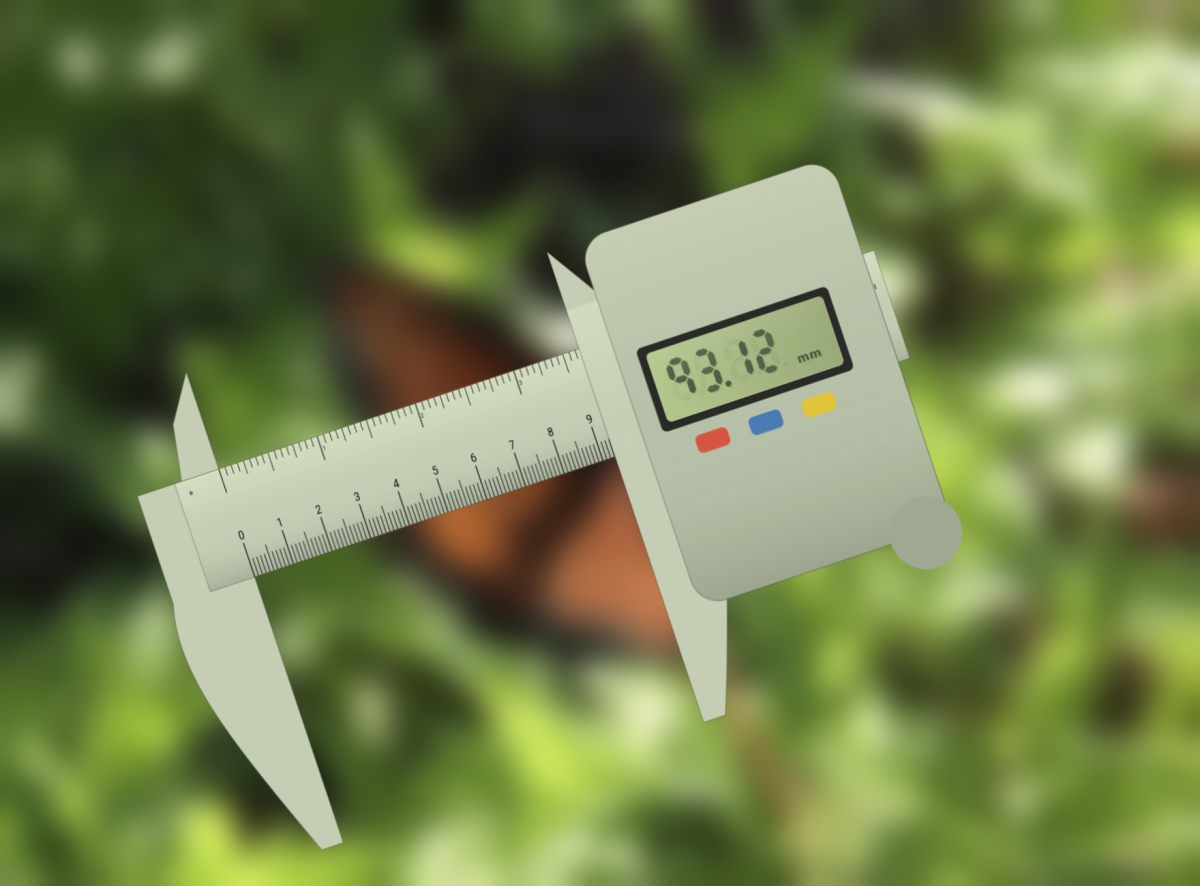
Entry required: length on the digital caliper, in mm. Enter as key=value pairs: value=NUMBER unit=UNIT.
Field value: value=93.12 unit=mm
